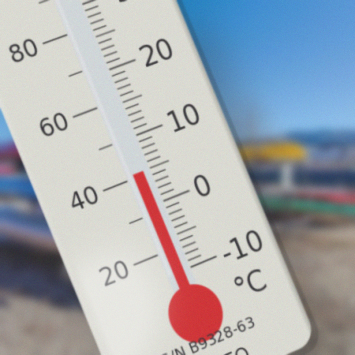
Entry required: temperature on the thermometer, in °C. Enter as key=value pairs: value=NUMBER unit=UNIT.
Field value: value=5 unit=°C
